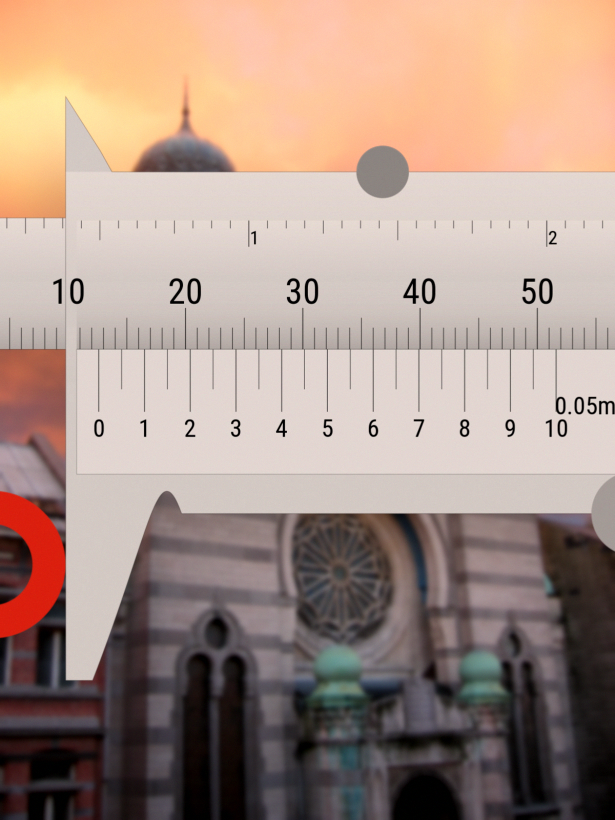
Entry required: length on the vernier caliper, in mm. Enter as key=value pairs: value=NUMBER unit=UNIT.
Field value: value=12.6 unit=mm
